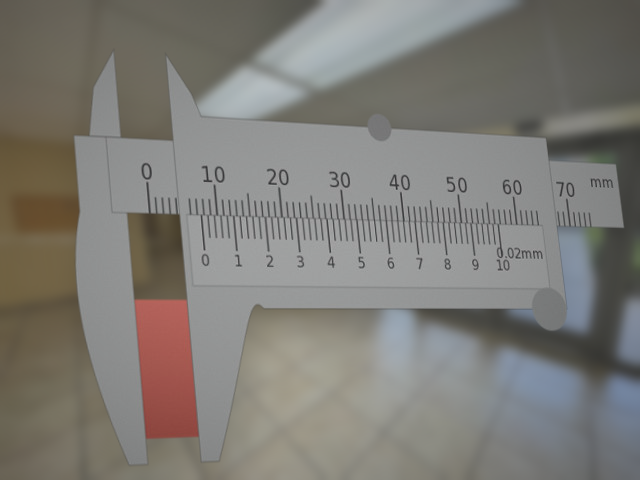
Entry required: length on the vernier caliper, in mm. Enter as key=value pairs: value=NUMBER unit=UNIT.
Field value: value=7.6 unit=mm
